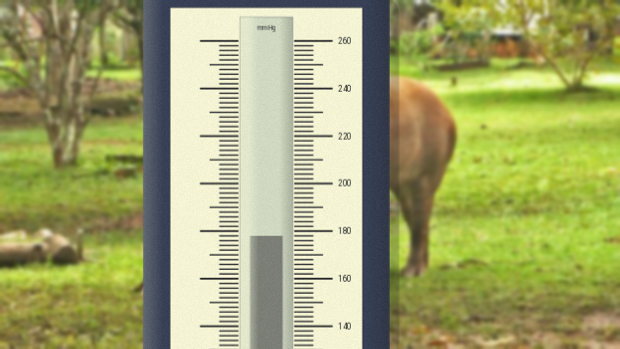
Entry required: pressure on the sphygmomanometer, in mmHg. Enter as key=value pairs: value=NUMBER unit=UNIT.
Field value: value=178 unit=mmHg
